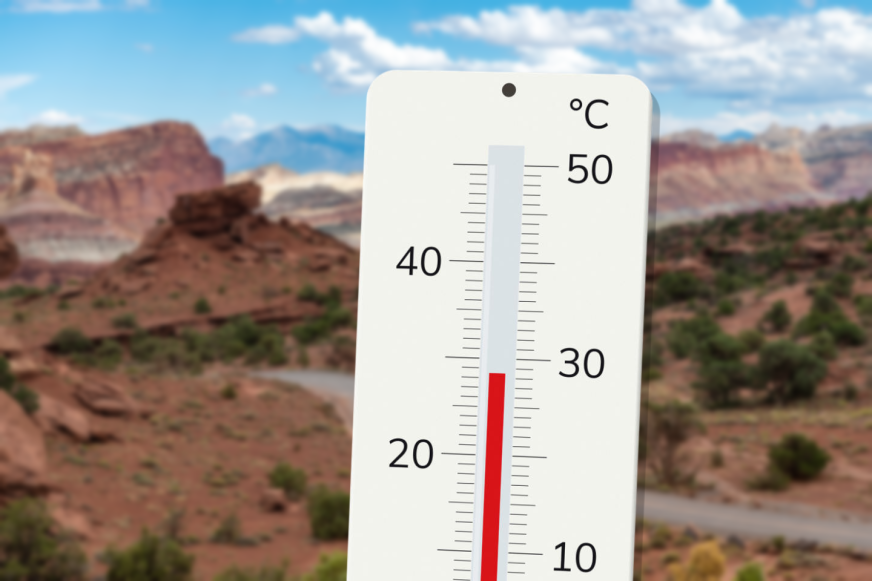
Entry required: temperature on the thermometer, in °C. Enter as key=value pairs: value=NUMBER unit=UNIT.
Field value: value=28.5 unit=°C
